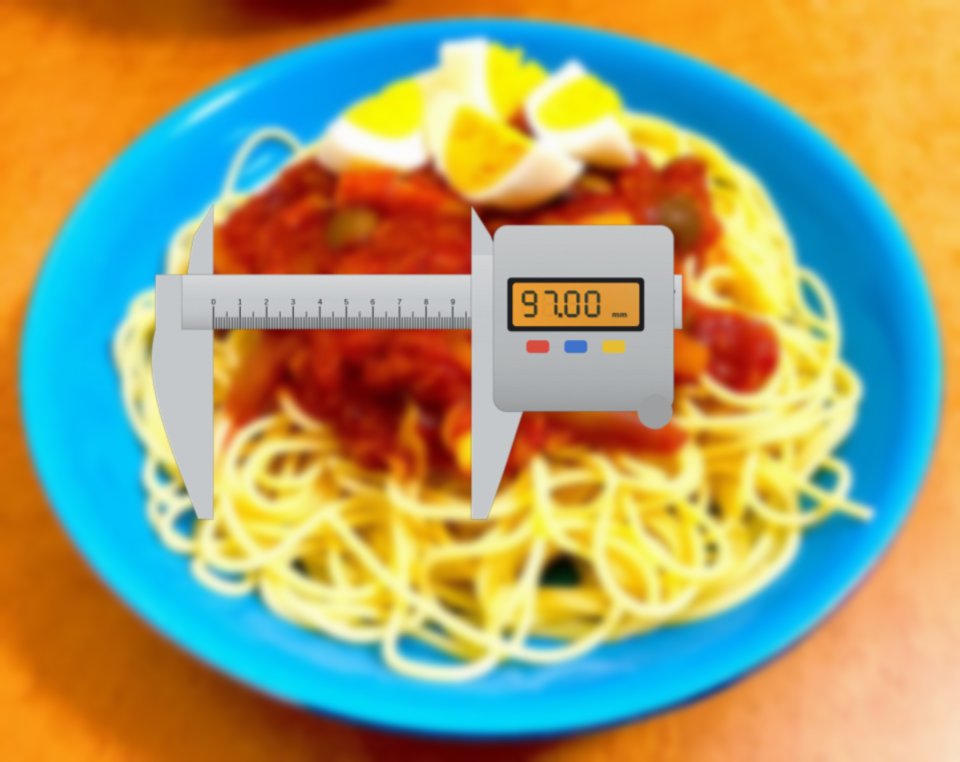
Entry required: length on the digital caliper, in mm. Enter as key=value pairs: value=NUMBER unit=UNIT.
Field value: value=97.00 unit=mm
